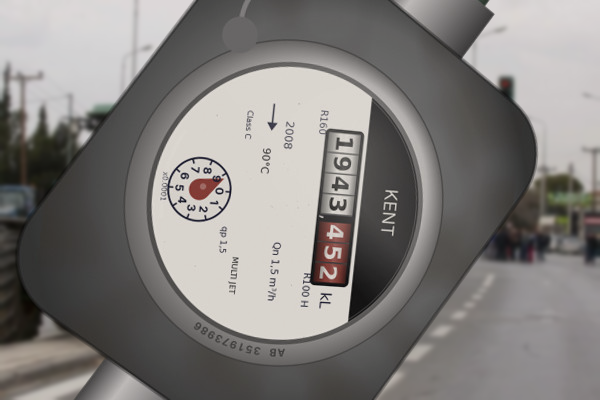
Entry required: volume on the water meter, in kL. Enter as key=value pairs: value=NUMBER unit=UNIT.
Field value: value=1943.4519 unit=kL
